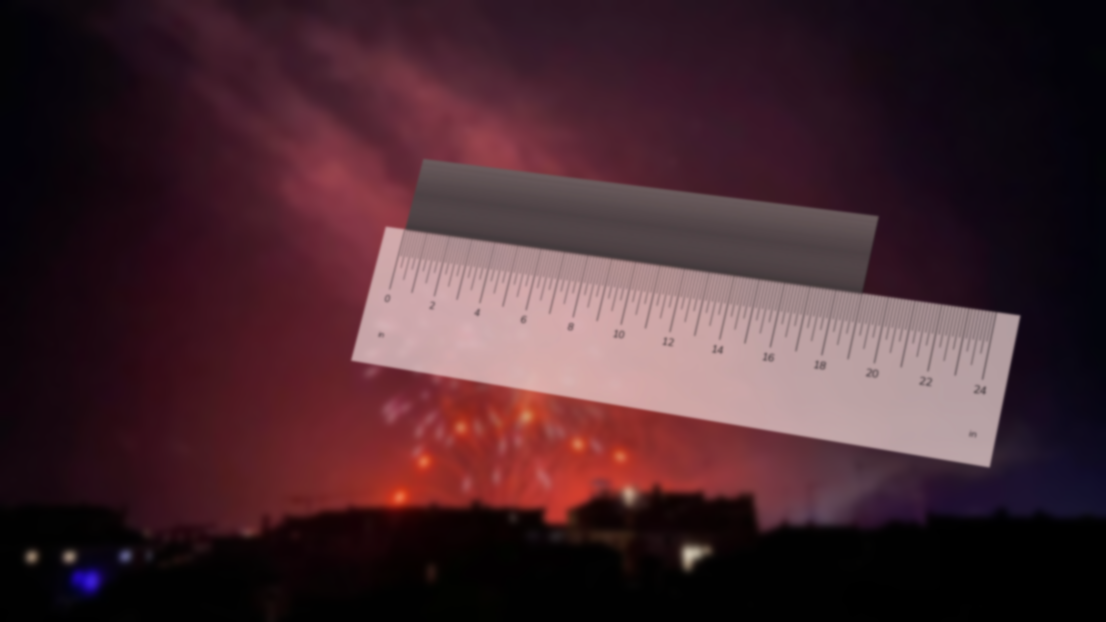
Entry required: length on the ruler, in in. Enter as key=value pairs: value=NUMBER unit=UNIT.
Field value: value=19 unit=in
